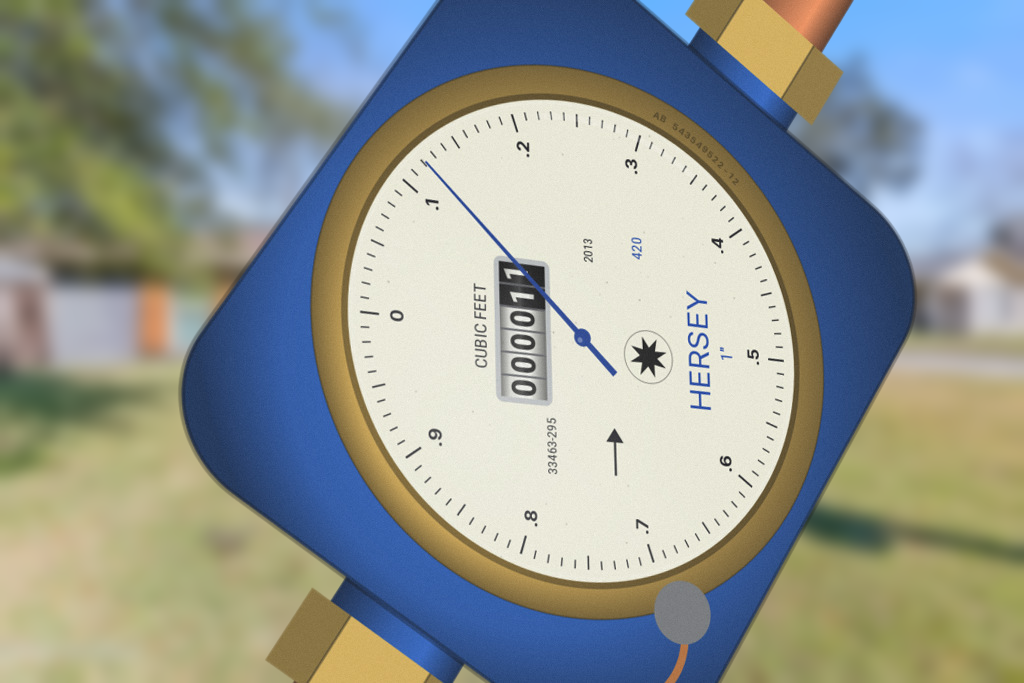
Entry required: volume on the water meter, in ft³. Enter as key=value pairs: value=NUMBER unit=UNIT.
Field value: value=11.12 unit=ft³
